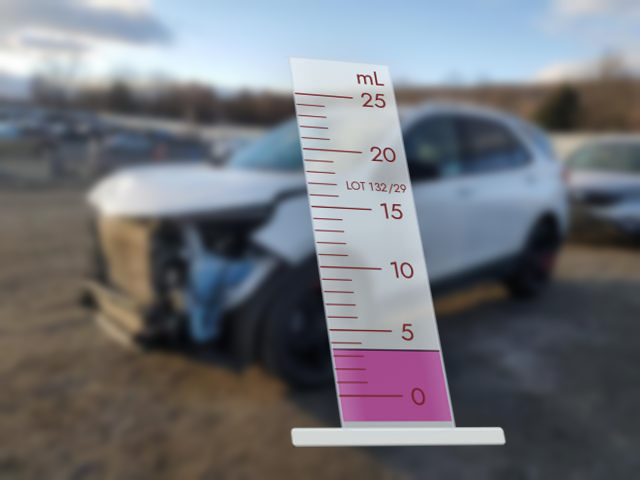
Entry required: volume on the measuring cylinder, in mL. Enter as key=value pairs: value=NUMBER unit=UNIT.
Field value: value=3.5 unit=mL
